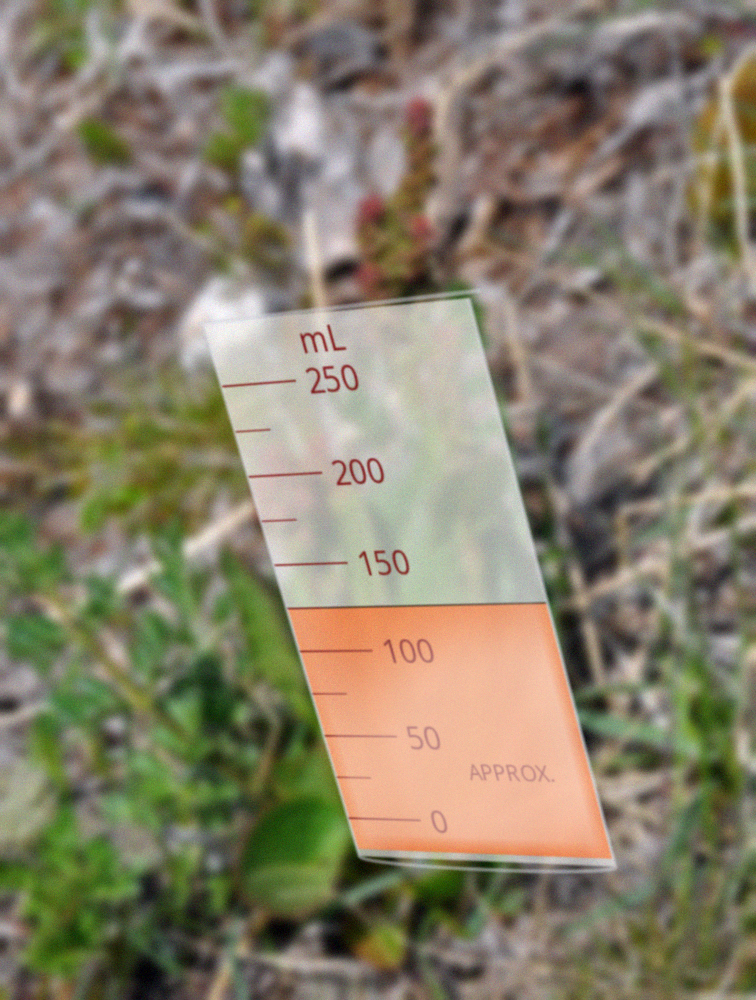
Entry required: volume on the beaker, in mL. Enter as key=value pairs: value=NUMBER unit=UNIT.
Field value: value=125 unit=mL
